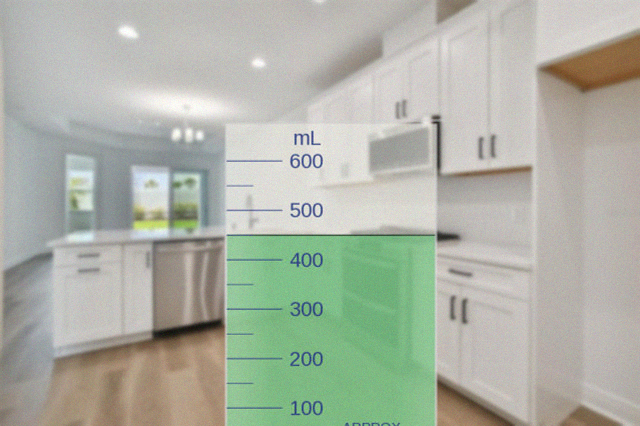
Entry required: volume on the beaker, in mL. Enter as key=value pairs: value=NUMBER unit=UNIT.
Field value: value=450 unit=mL
